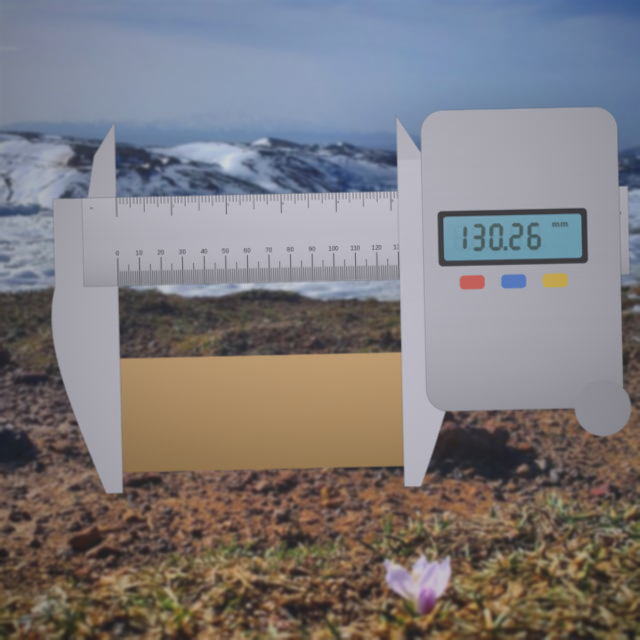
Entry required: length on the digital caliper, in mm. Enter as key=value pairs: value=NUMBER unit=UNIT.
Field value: value=130.26 unit=mm
